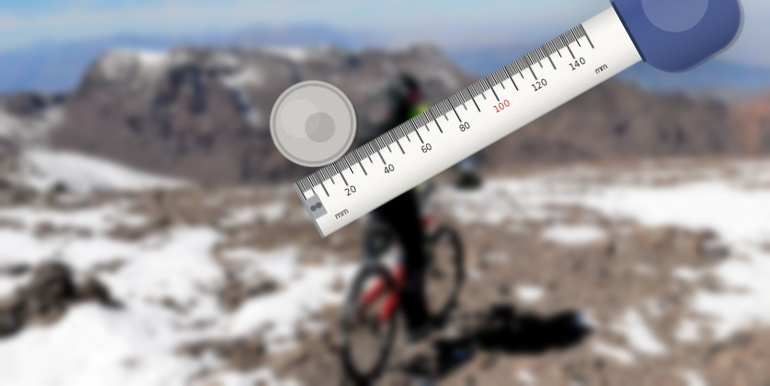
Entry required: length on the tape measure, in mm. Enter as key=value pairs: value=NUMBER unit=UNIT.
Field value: value=40 unit=mm
